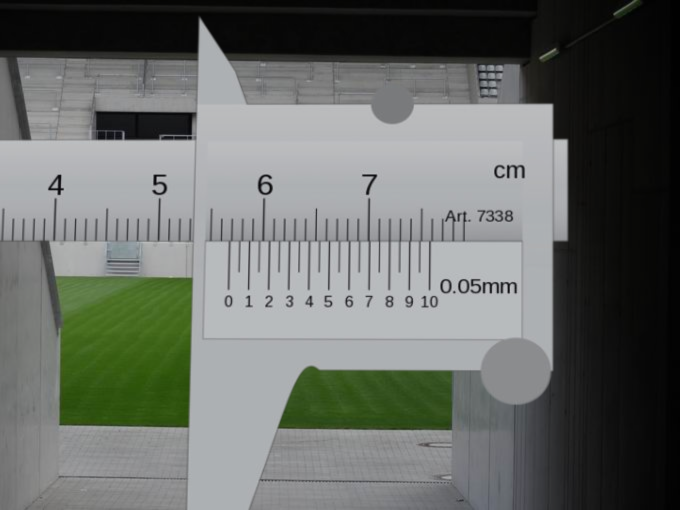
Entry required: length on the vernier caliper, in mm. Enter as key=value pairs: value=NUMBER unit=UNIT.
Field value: value=56.8 unit=mm
